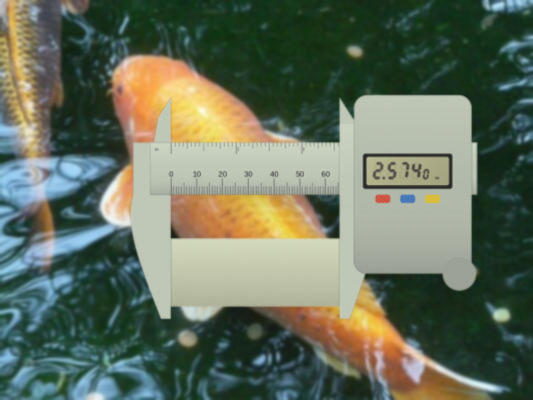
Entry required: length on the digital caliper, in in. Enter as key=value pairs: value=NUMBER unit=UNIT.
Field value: value=2.5740 unit=in
